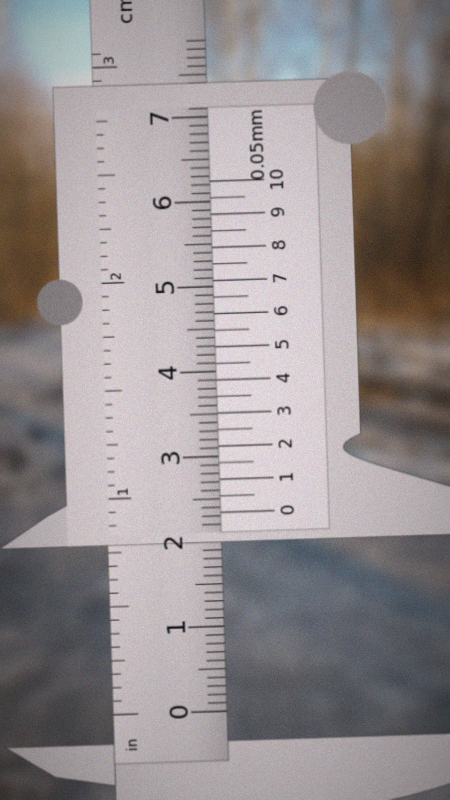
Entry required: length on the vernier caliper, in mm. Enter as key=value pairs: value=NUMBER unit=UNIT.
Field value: value=23.4 unit=mm
